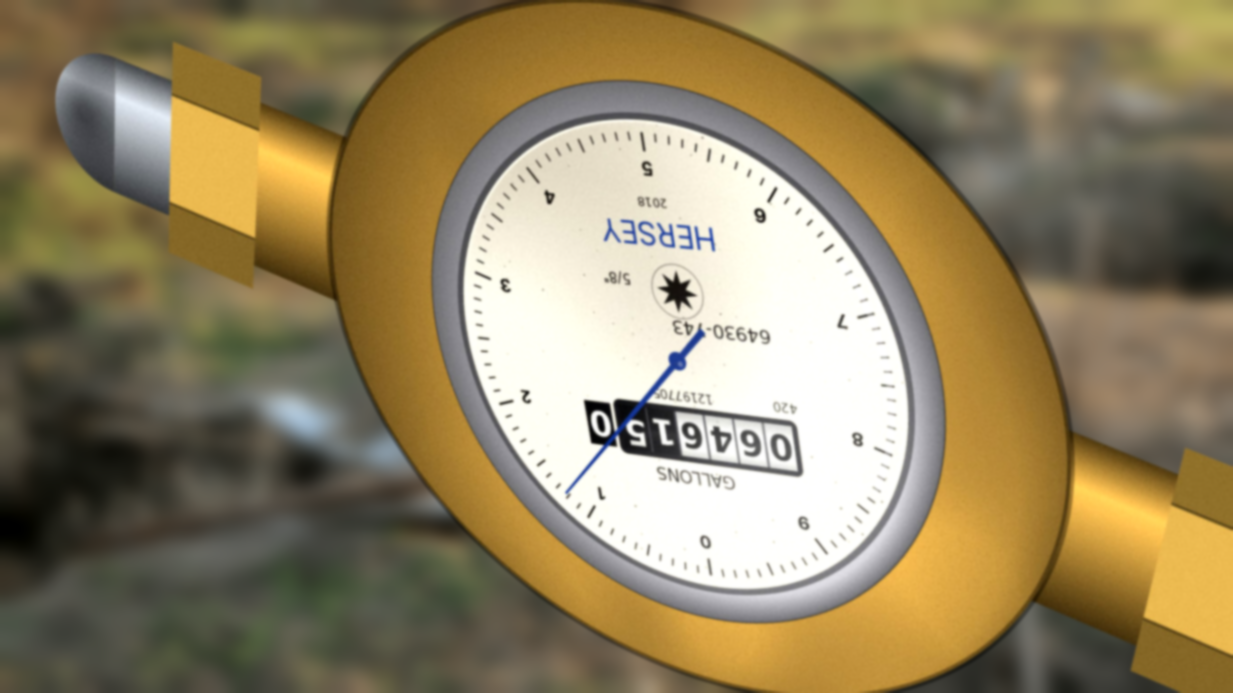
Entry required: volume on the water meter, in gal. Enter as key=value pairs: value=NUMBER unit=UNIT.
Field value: value=646151.2 unit=gal
